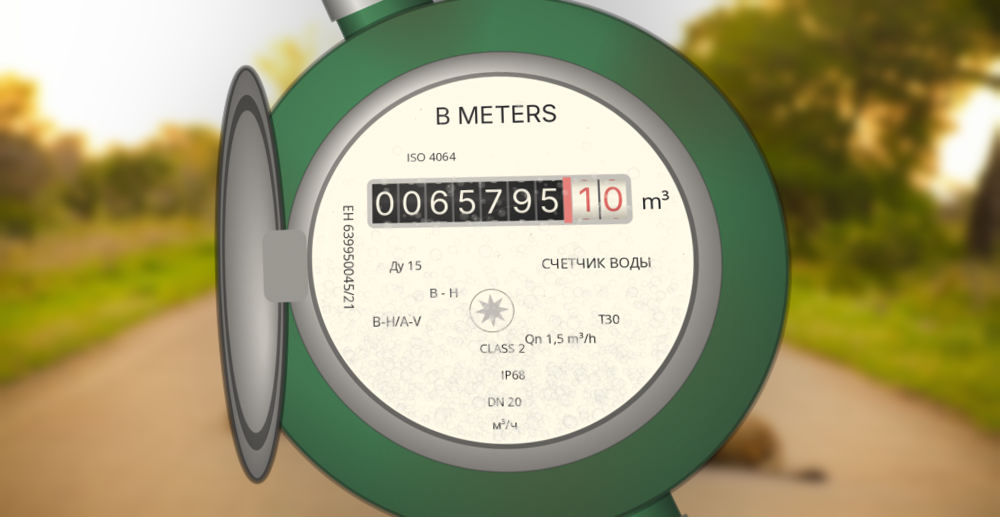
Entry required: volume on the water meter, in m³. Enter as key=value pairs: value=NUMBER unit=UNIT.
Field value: value=65795.10 unit=m³
